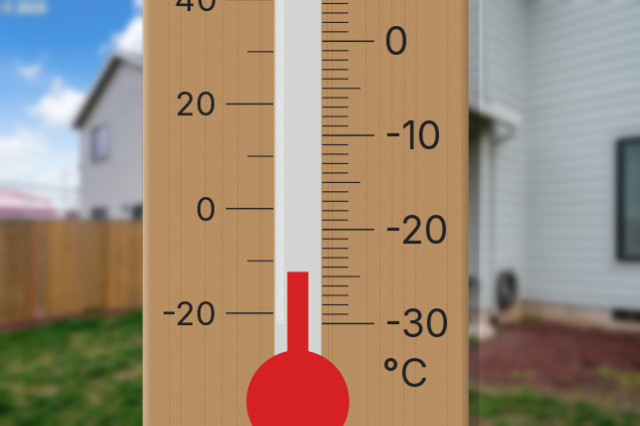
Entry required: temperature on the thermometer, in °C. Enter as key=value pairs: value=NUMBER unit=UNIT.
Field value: value=-24.5 unit=°C
